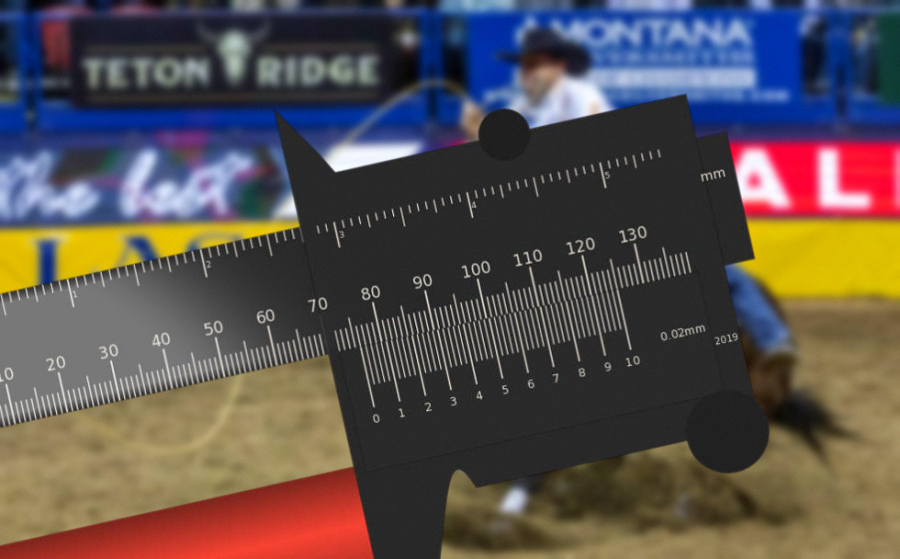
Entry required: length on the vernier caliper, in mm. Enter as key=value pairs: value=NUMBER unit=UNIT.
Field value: value=76.0 unit=mm
